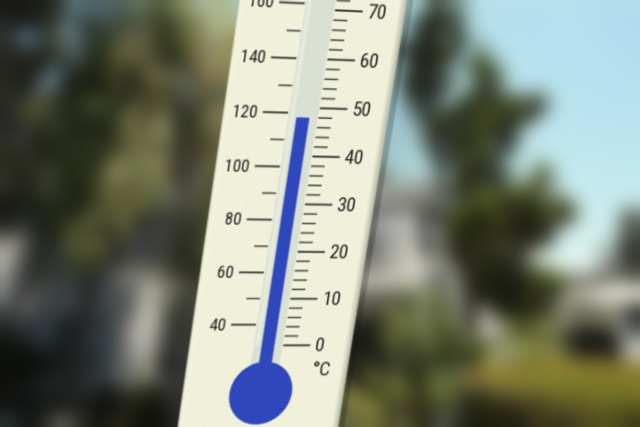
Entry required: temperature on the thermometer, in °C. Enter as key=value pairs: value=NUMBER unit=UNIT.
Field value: value=48 unit=°C
